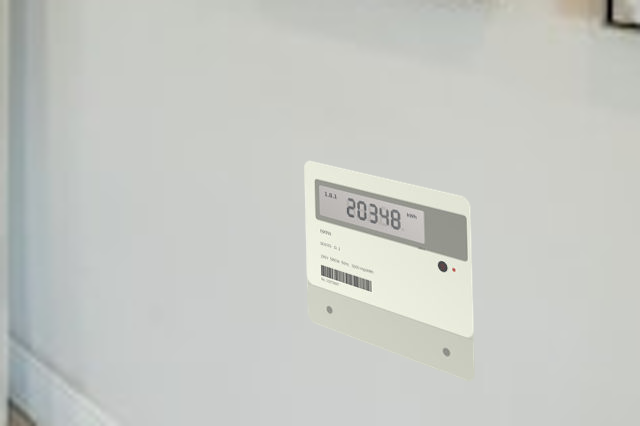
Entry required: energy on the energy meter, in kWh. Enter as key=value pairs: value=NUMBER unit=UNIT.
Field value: value=20348 unit=kWh
